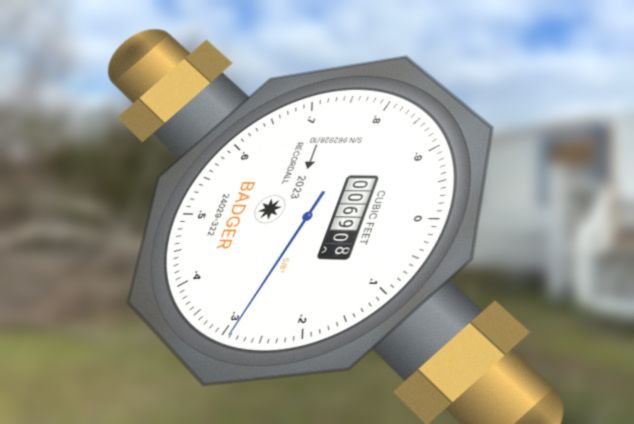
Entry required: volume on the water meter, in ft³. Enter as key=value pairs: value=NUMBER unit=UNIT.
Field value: value=6908.29 unit=ft³
